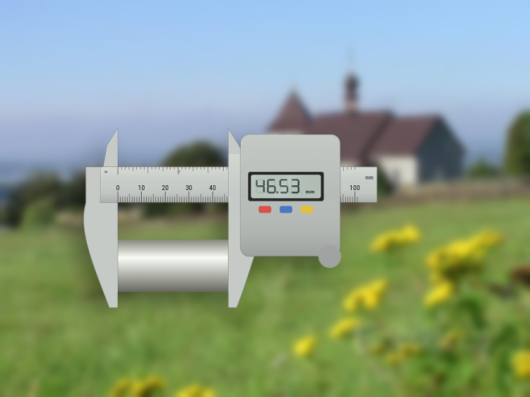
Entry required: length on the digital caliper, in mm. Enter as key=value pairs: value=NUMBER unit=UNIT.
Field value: value=46.53 unit=mm
